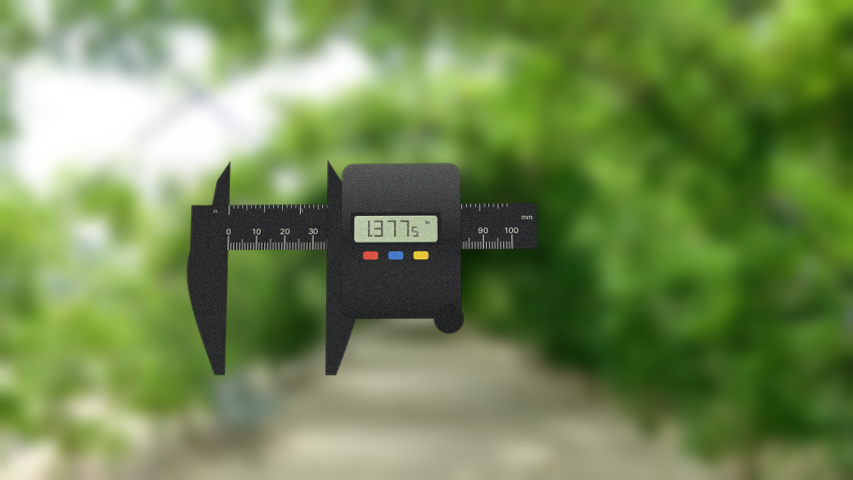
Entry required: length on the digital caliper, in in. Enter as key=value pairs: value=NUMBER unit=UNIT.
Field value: value=1.3775 unit=in
